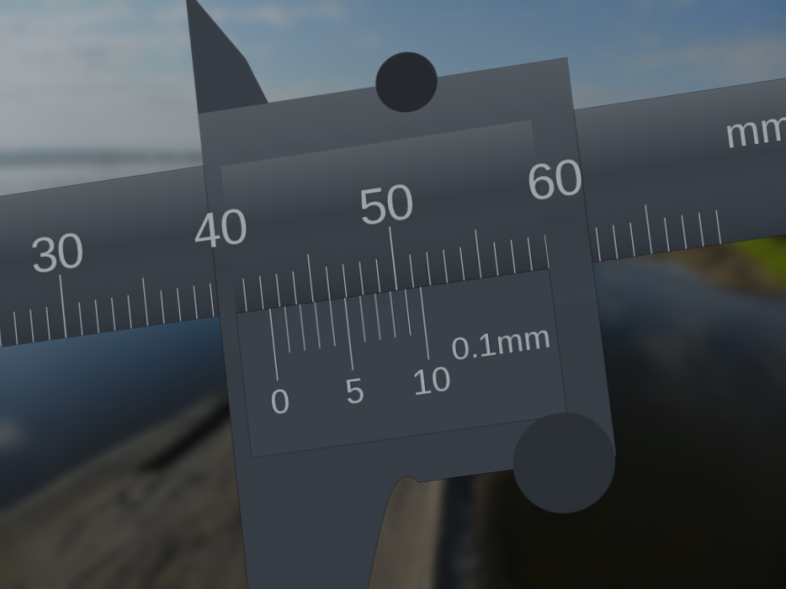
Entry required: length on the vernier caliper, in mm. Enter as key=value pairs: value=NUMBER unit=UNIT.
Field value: value=42.4 unit=mm
